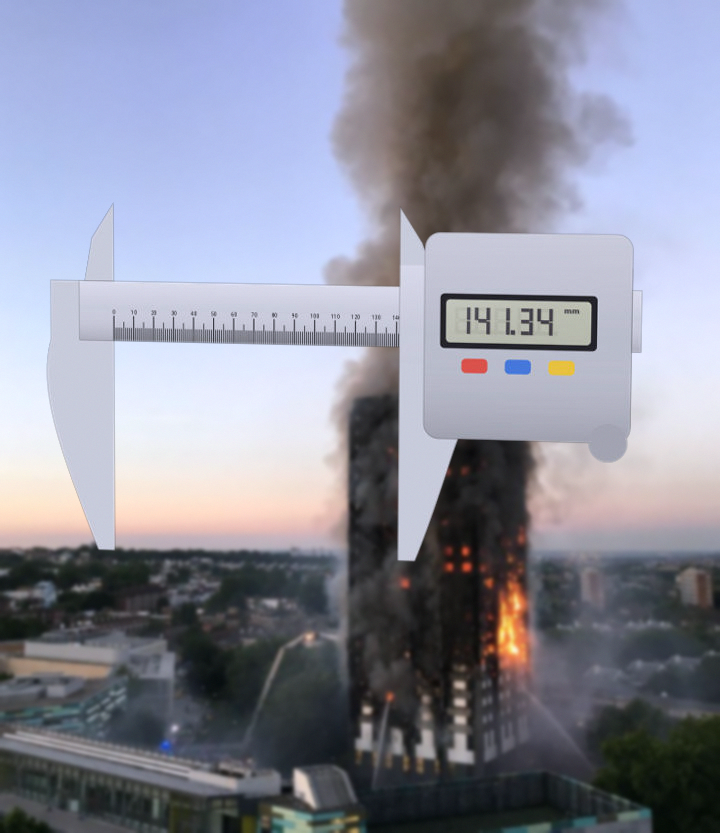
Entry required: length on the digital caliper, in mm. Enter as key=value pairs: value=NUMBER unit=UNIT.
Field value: value=141.34 unit=mm
